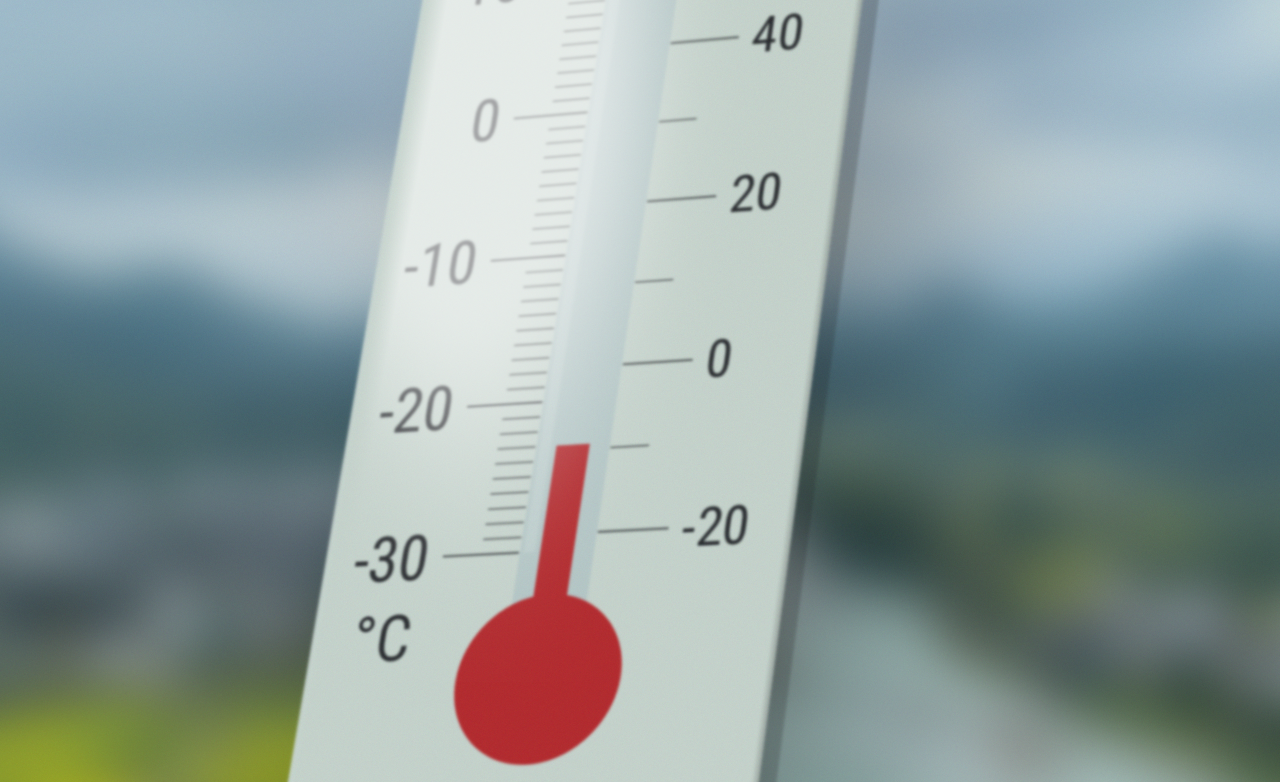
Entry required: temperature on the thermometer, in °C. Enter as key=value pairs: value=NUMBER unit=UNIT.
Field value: value=-23 unit=°C
